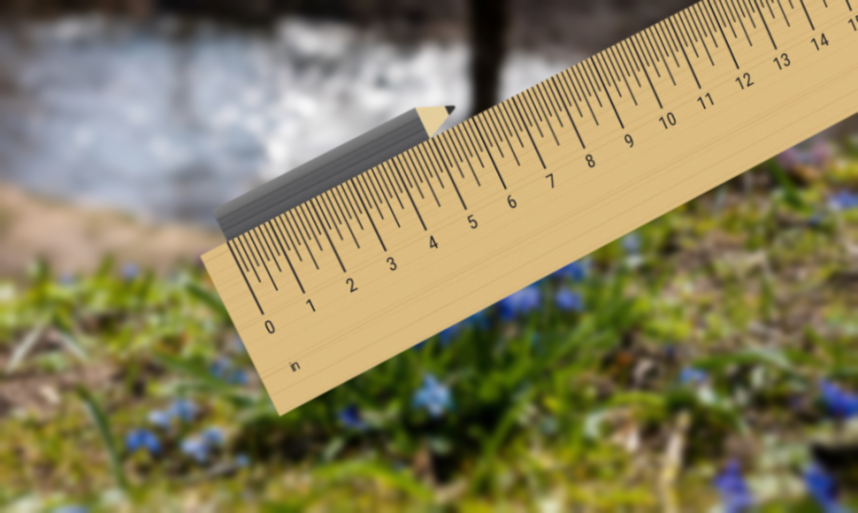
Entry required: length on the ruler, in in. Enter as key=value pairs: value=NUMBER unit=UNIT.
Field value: value=5.75 unit=in
